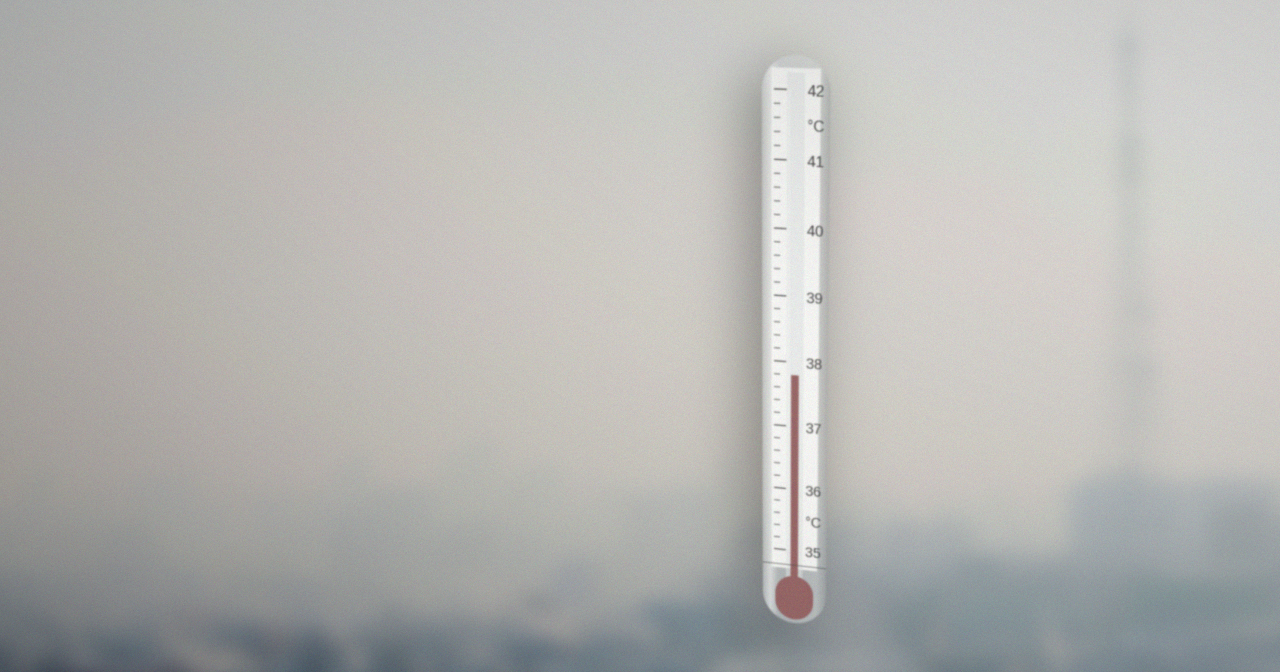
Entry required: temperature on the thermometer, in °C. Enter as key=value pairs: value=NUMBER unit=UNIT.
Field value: value=37.8 unit=°C
